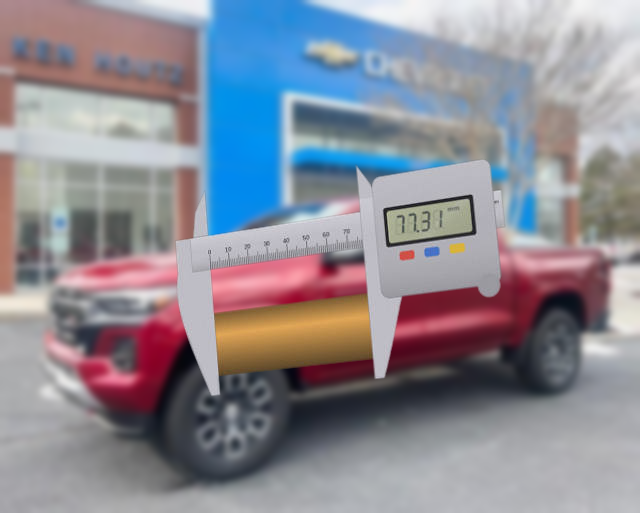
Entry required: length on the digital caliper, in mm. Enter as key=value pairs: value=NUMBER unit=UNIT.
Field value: value=77.31 unit=mm
